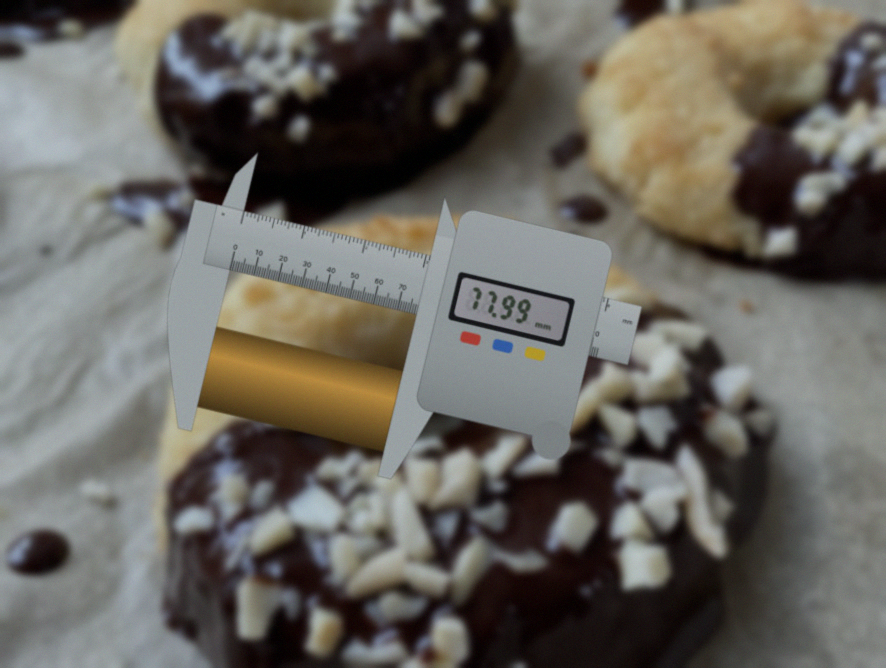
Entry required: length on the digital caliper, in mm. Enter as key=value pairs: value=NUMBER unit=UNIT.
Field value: value=77.99 unit=mm
